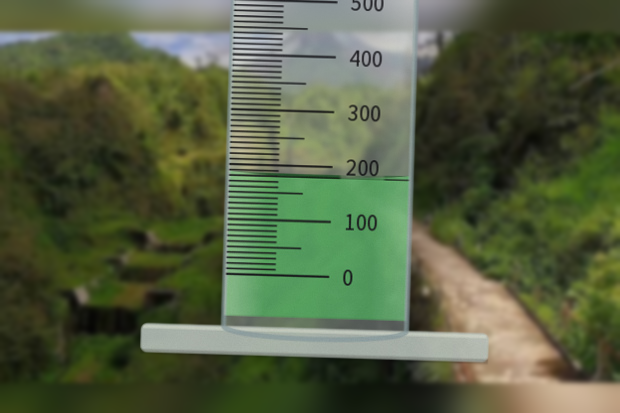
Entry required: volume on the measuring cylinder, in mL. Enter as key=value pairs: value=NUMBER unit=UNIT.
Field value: value=180 unit=mL
